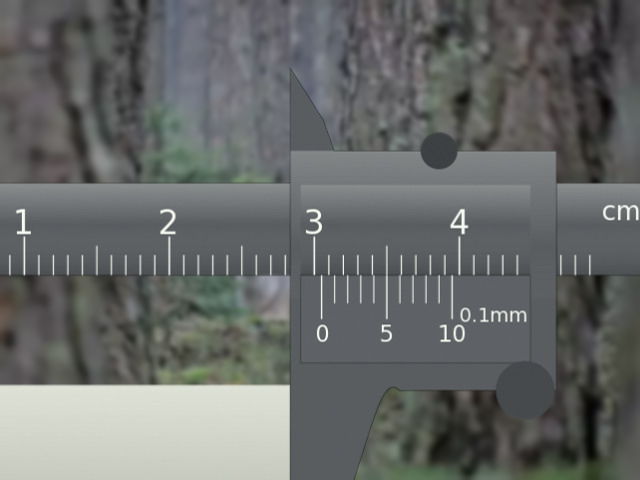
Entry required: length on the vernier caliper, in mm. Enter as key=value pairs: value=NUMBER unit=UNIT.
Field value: value=30.5 unit=mm
